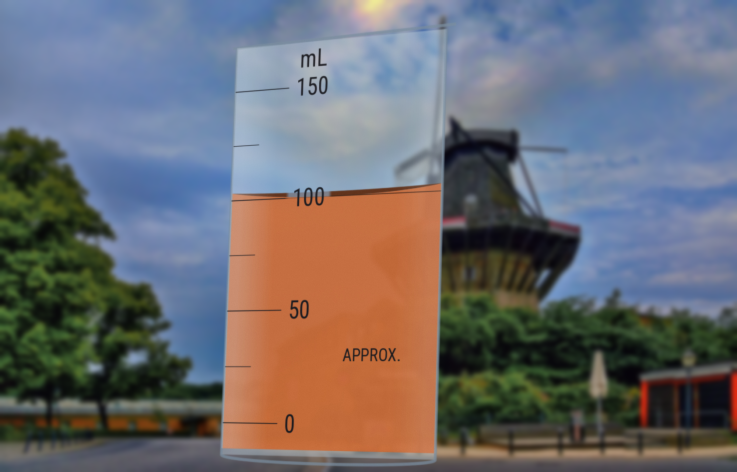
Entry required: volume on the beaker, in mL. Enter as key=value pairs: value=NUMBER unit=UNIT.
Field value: value=100 unit=mL
